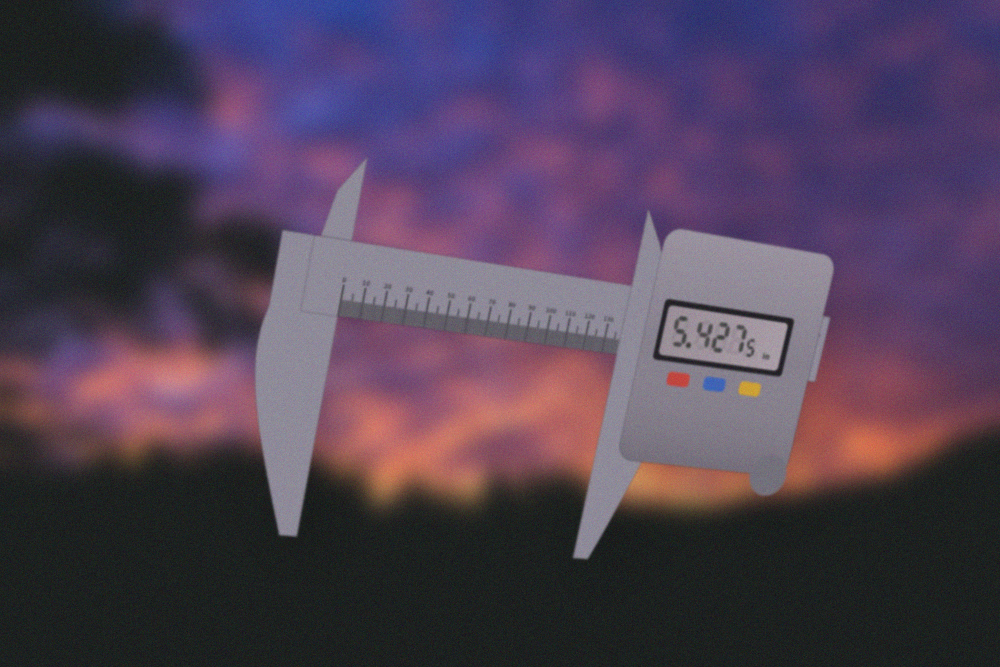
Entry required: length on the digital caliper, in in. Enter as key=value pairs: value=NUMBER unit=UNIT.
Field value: value=5.4275 unit=in
